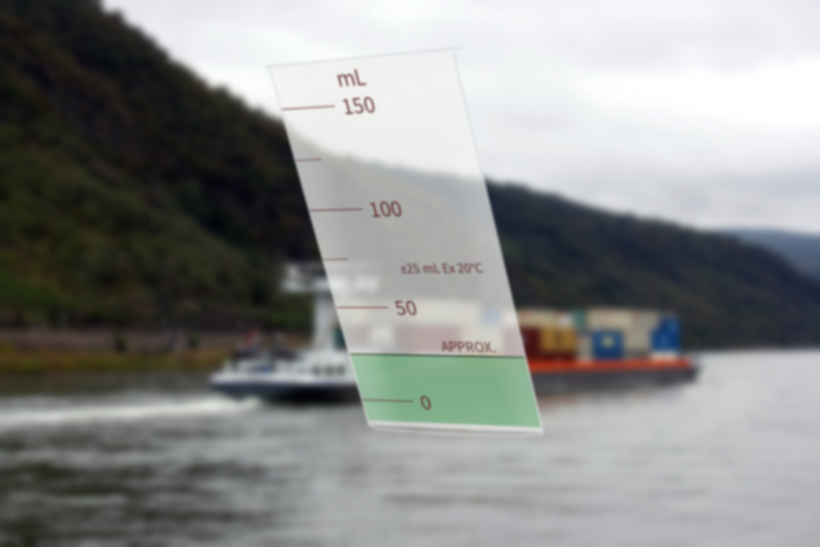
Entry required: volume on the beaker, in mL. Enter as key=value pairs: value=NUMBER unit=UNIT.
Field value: value=25 unit=mL
